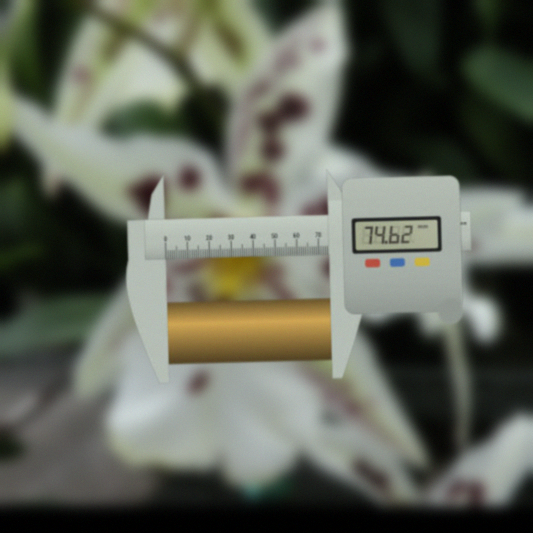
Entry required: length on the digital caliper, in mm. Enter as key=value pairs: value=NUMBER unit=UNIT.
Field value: value=74.62 unit=mm
